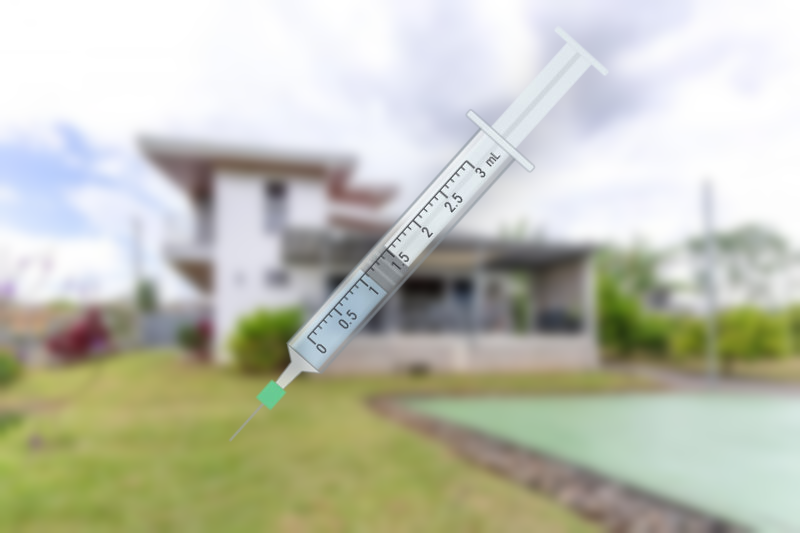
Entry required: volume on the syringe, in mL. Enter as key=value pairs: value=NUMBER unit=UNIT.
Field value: value=1.1 unit=mL
